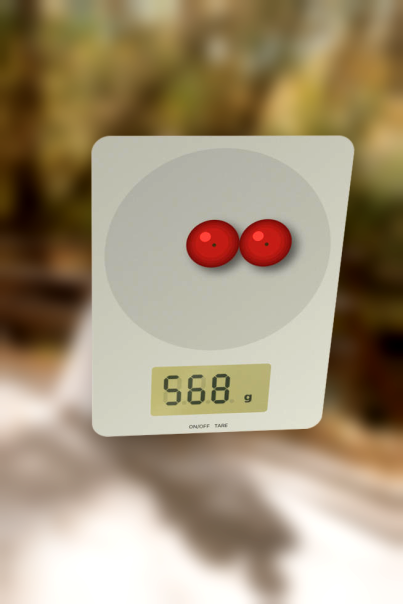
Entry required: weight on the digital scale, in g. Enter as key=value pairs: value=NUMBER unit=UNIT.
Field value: value=568 unit=g
